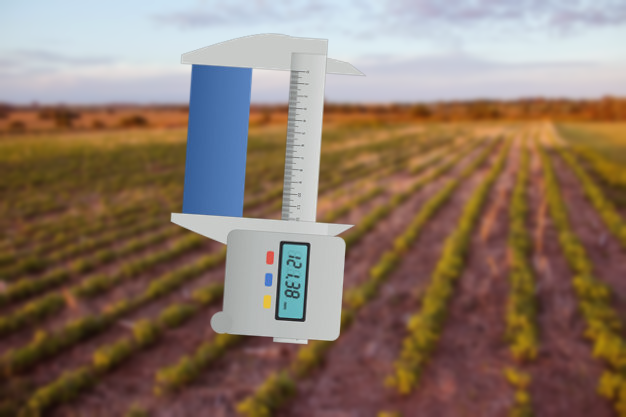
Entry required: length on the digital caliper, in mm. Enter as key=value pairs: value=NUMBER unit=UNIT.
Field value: value=121.38 unit=mm
